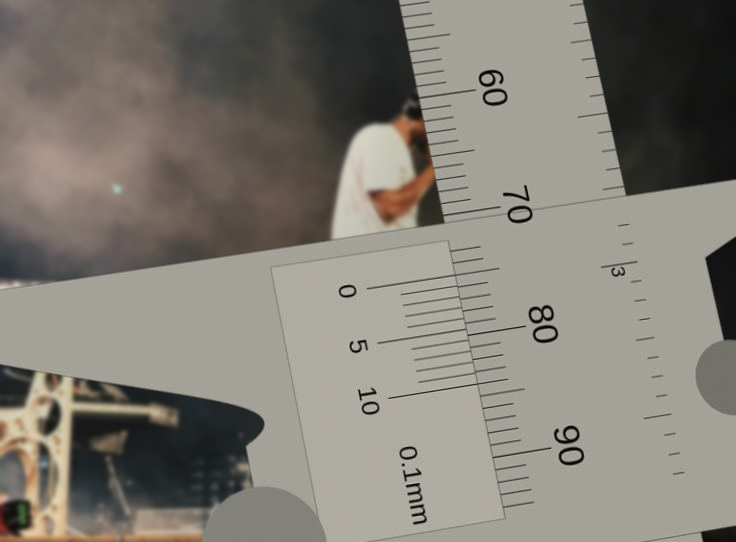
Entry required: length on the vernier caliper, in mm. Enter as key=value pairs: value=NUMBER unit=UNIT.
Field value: value=75.0 unit=mm
